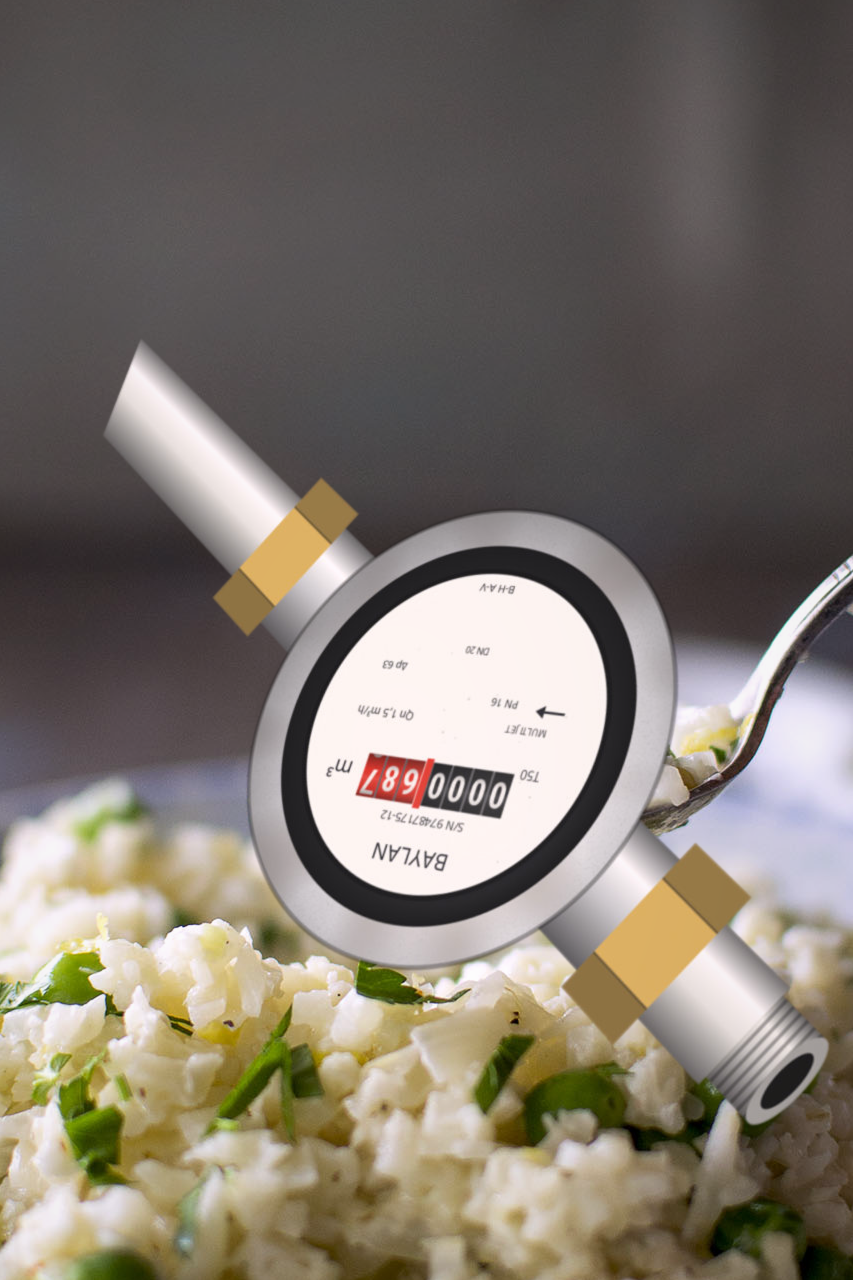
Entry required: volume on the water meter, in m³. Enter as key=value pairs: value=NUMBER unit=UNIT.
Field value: value=0.687 unit=m³
